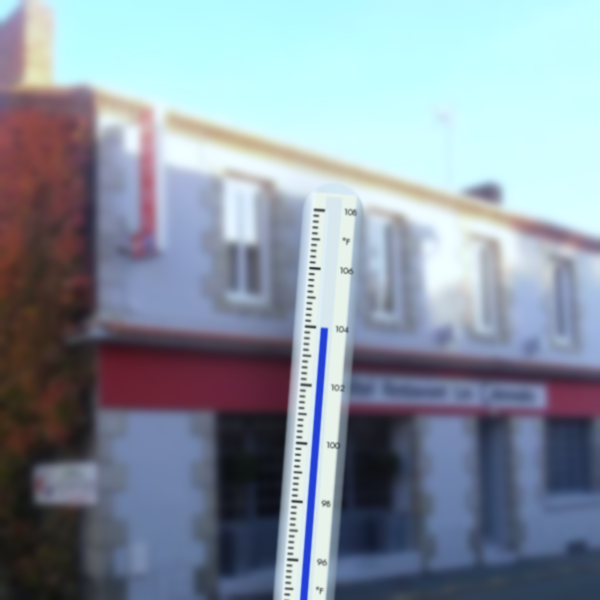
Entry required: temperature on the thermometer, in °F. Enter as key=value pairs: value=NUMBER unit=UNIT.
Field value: value=104 unit=°F
